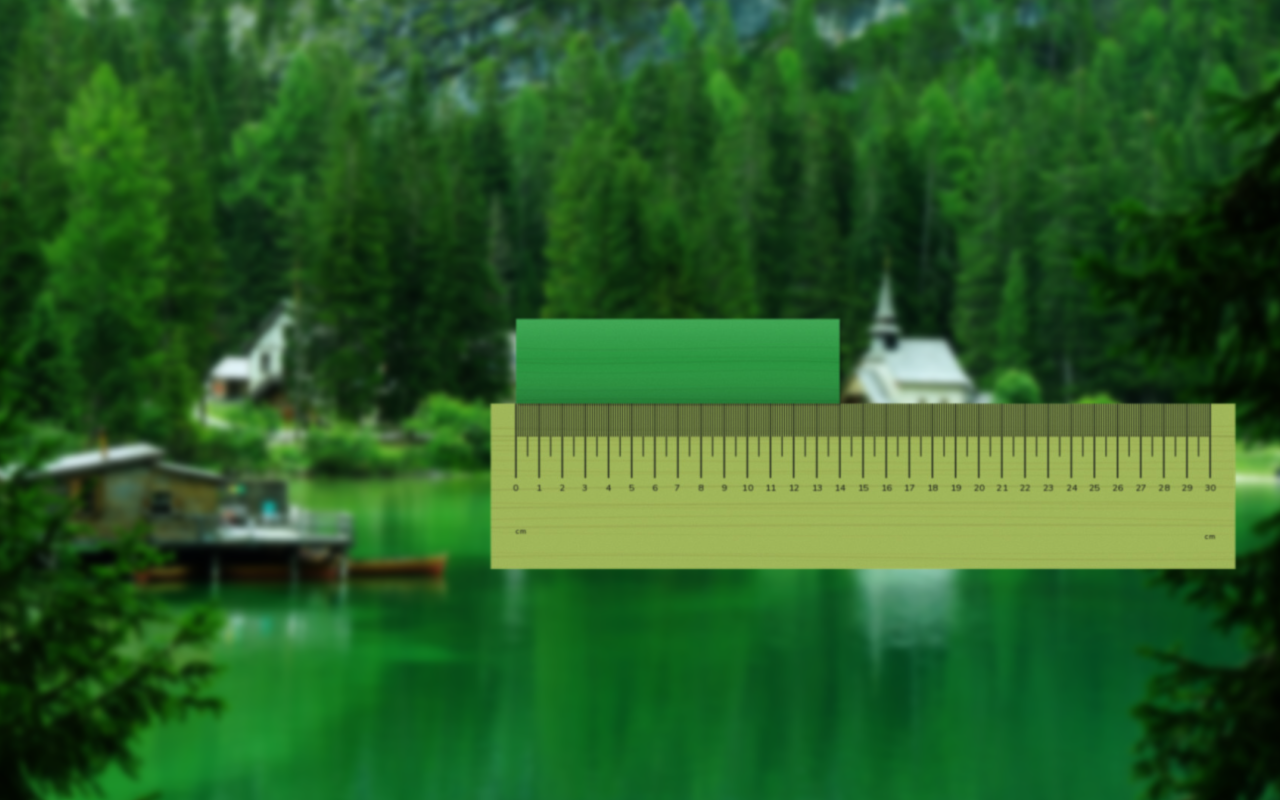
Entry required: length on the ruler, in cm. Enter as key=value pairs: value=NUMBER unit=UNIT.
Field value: value=14 unit=cm
